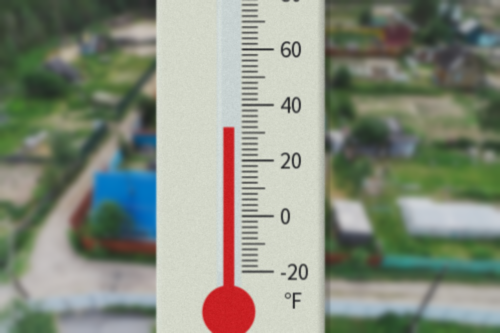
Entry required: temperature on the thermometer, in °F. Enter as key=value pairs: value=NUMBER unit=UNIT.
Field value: value=32 unit=°F
